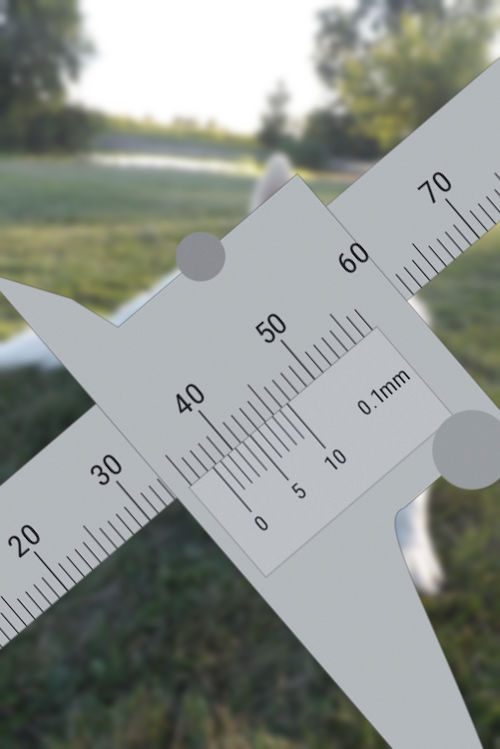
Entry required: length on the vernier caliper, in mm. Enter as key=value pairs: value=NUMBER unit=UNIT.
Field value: value=37.6 unit=mm
